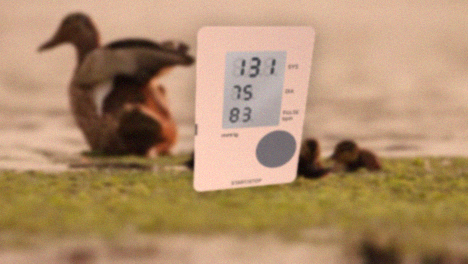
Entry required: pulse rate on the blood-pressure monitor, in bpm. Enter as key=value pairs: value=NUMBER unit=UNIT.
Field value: value=83 unit=bpm
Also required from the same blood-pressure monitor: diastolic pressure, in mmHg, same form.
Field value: value=75 unit=mmHg
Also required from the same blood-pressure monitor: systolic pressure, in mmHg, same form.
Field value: value=131 unit=mmHg
